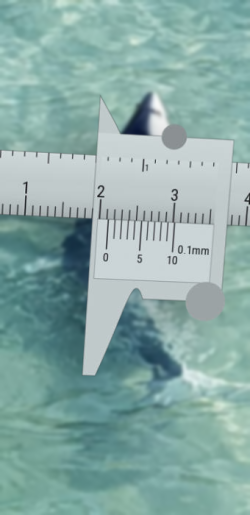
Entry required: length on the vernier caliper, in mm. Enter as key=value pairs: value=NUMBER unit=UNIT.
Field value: value=21.2 unit=mm
